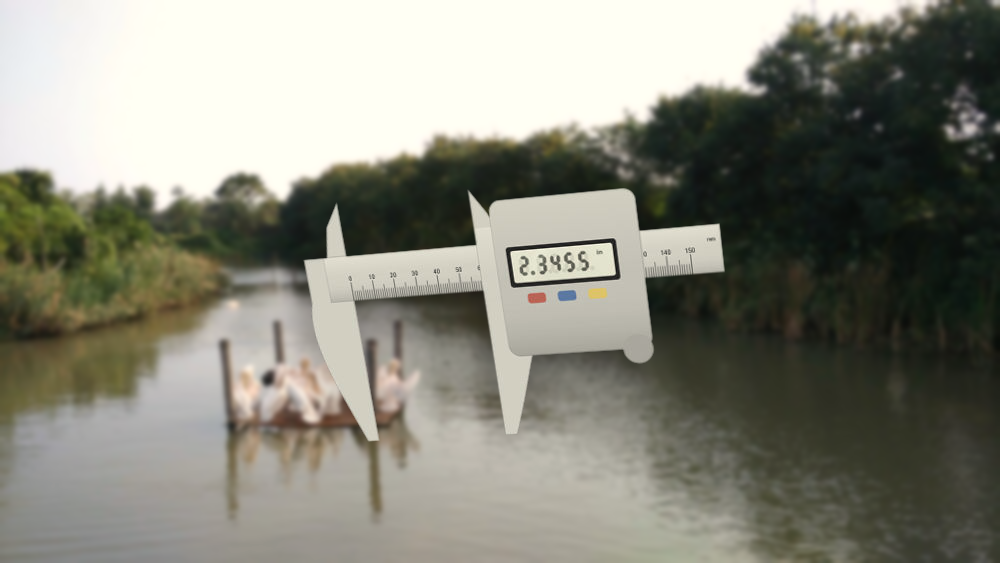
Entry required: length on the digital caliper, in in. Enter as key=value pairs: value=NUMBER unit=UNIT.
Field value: value=2.3455 unit=in
